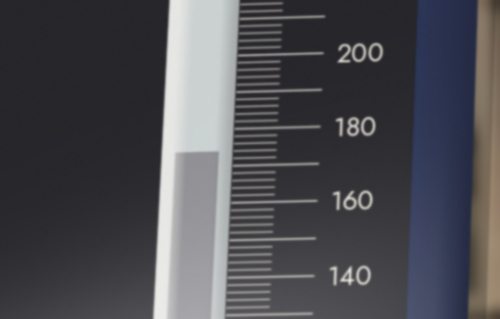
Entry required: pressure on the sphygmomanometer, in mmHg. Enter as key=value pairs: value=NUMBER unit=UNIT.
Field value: value=174 unit=mmHg
